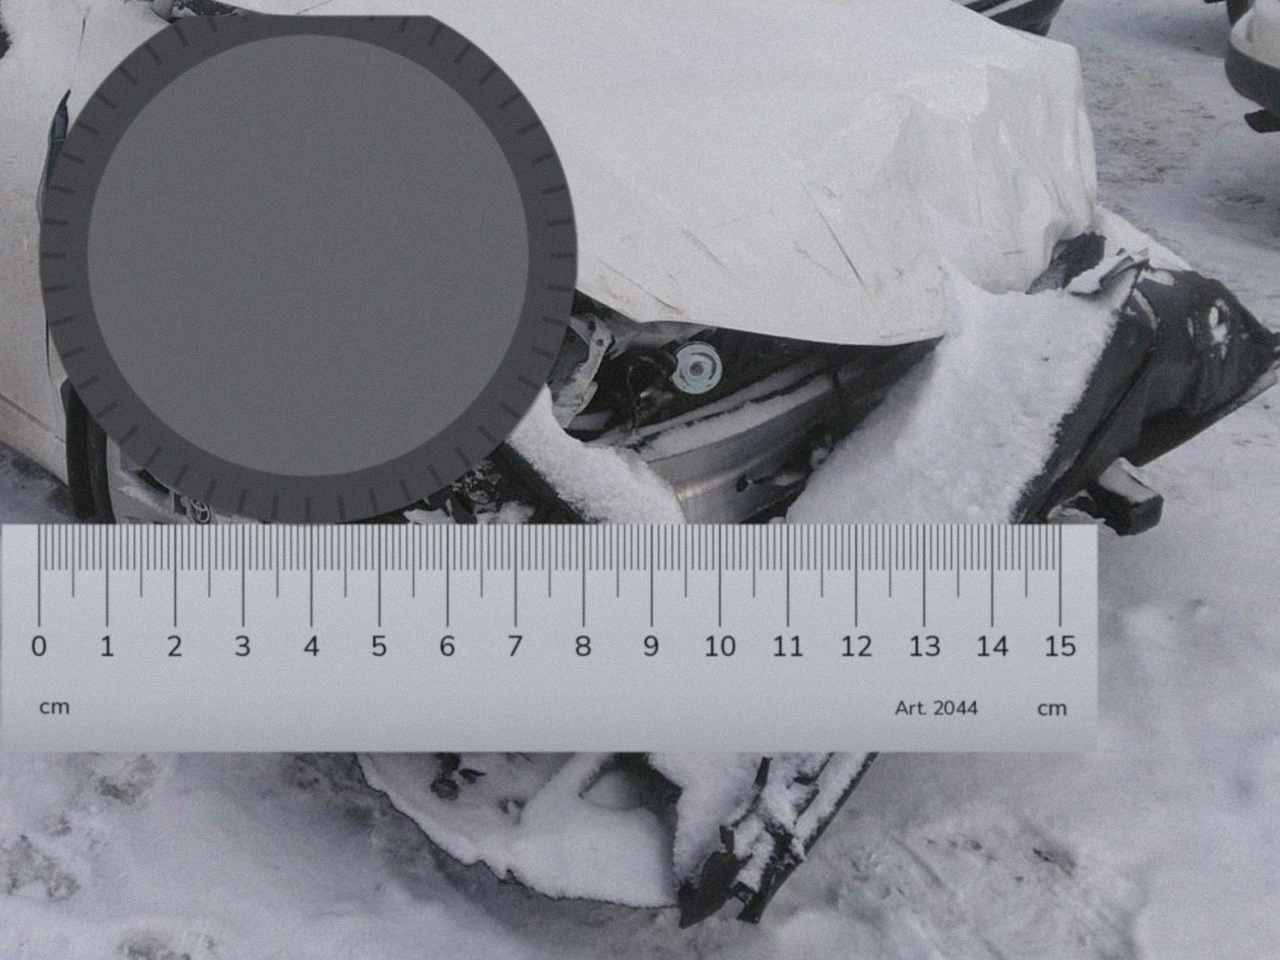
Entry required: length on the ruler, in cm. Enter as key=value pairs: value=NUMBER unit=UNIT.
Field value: value=7.9 unit=cm
